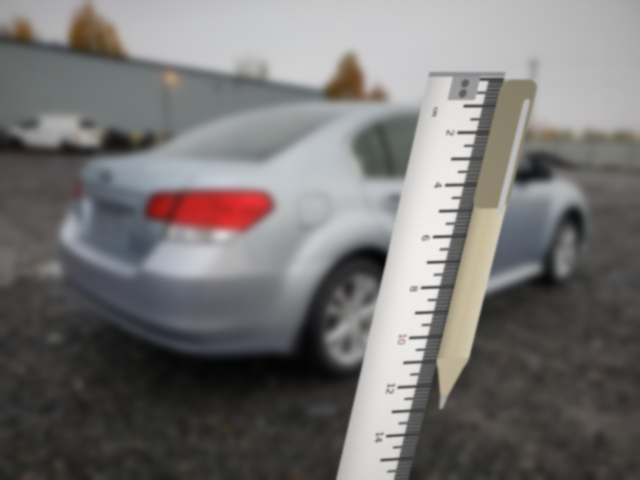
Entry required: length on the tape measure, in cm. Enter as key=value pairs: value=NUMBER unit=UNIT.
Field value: value=13 unit=cm
